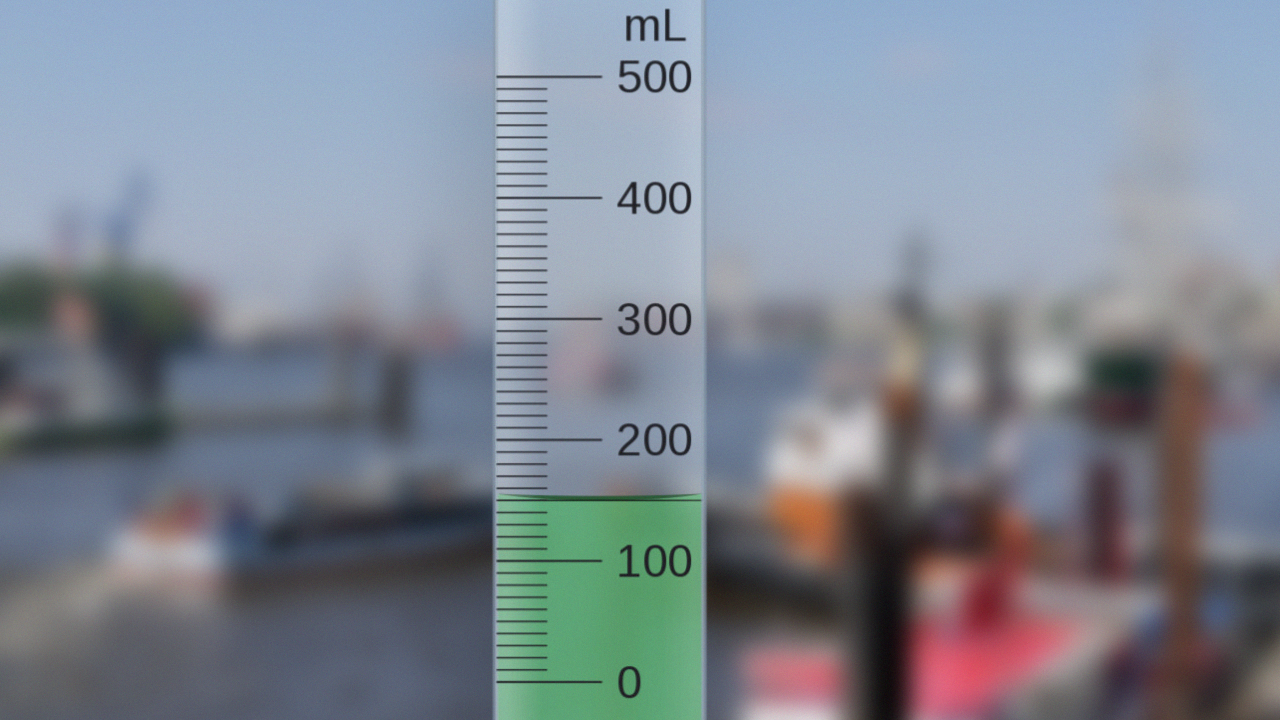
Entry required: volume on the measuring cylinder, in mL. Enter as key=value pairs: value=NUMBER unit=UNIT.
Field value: value=150 unit=mL
